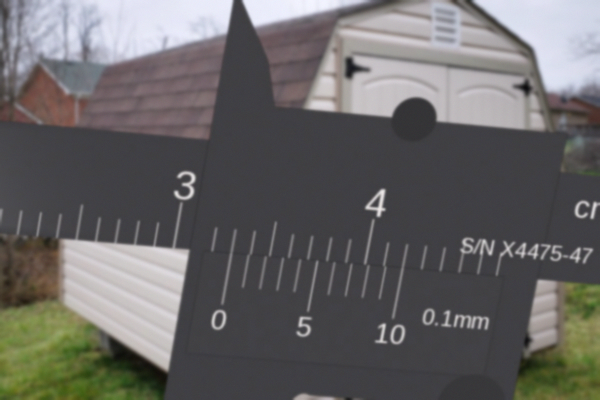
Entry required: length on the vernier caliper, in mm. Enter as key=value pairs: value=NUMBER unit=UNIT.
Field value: value=33.0 unit=mm
